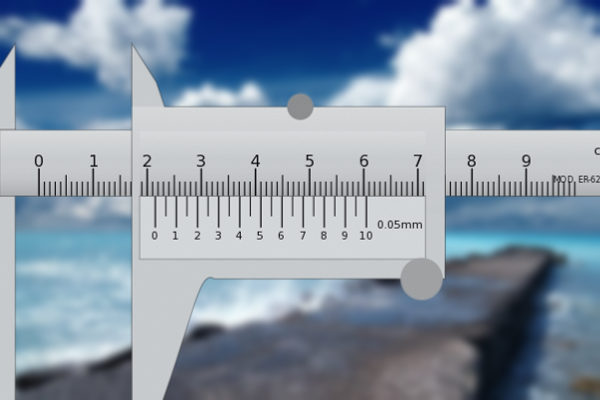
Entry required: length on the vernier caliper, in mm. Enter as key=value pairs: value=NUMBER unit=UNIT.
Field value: value=21.5 unit=mm
